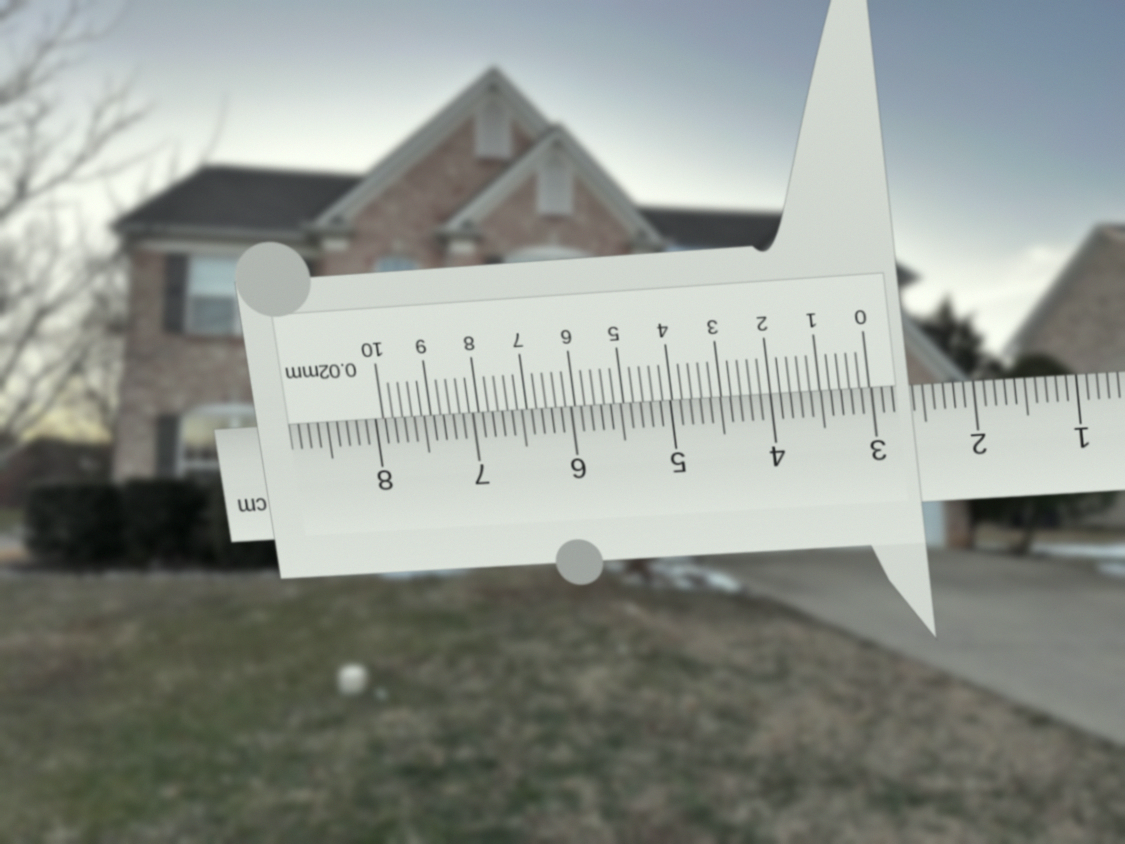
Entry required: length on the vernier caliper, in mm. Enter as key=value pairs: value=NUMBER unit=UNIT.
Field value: value=30.2 unit=mm
